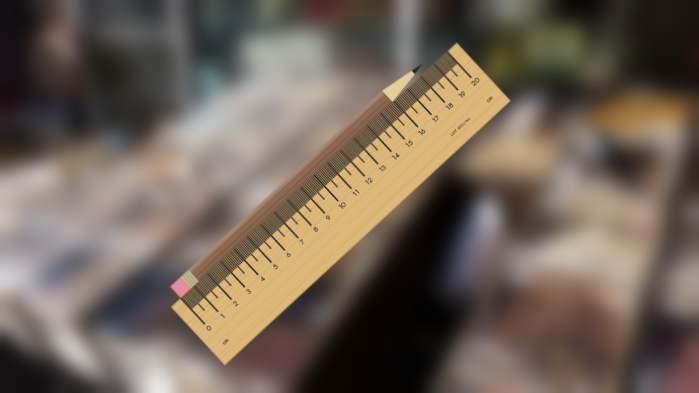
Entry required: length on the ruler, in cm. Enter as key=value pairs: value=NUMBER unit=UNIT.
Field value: value=18.5 unit=cm
